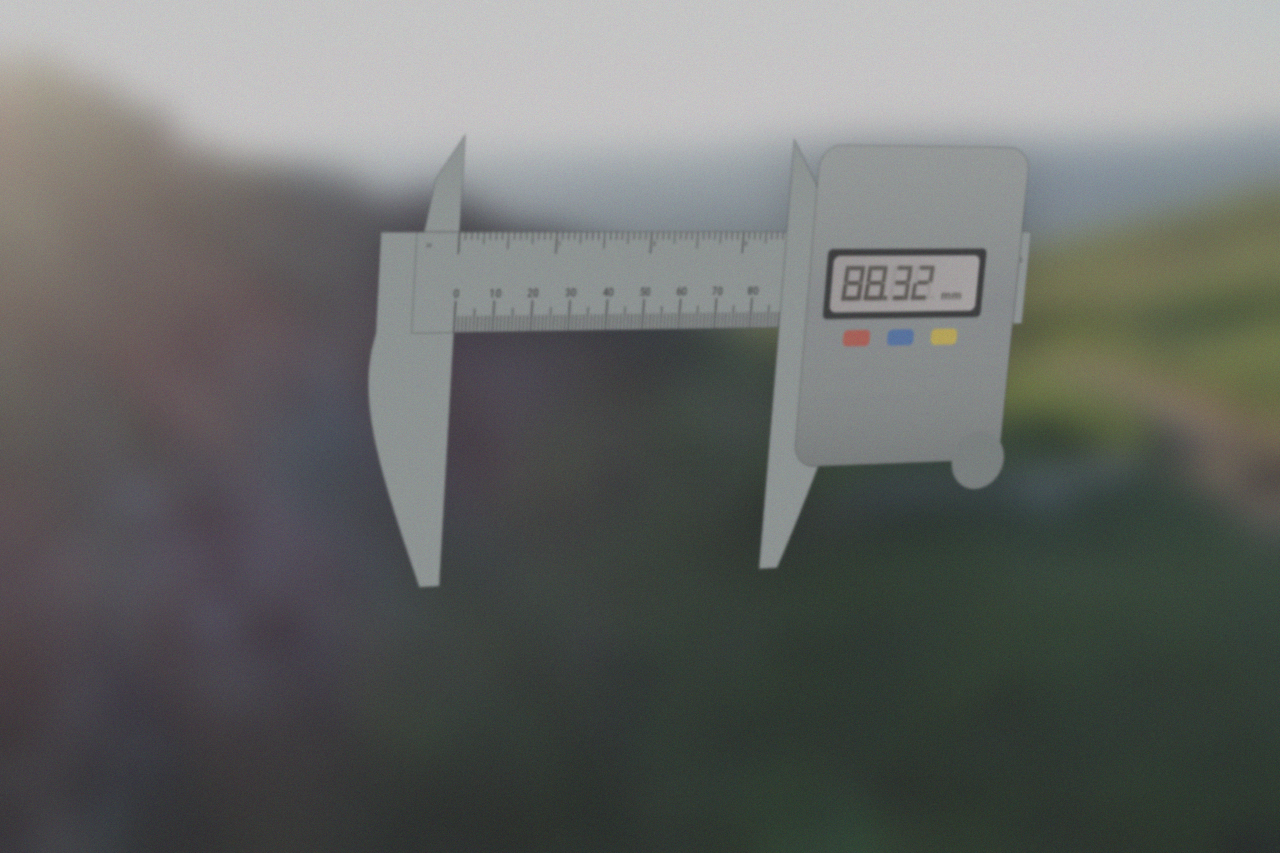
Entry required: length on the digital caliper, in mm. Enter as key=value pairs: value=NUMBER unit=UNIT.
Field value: value=88.32 unit=mm
